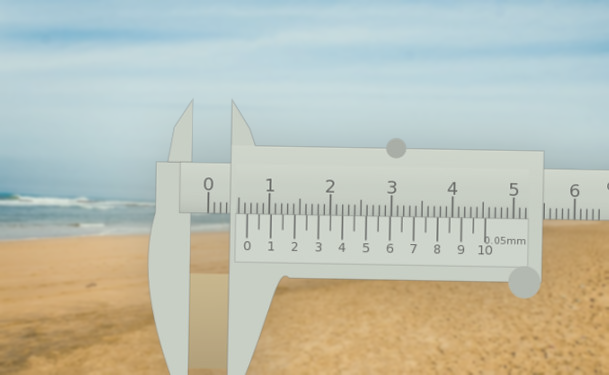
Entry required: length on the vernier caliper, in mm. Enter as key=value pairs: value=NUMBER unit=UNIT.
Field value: value=6.4 unit=mm
